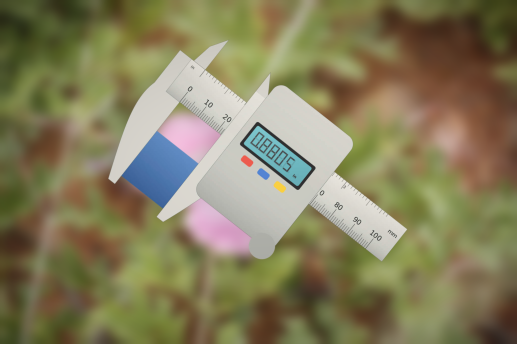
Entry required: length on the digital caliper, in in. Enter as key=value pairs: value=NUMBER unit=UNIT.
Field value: value=0.8805 unit=in
